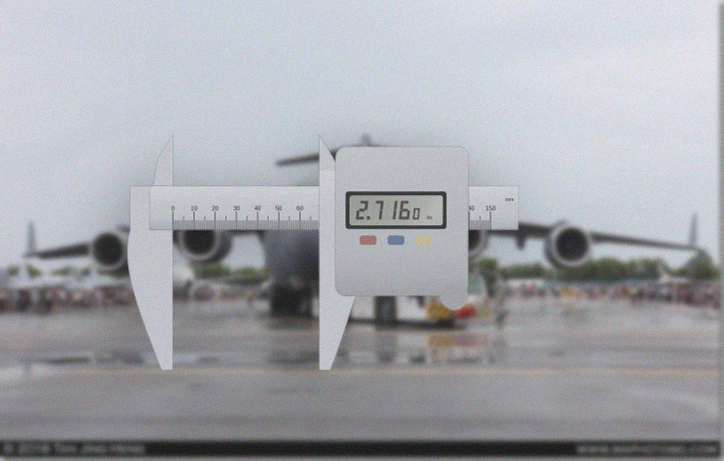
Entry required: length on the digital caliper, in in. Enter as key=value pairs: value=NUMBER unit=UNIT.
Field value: value=2.7160 unit=in
